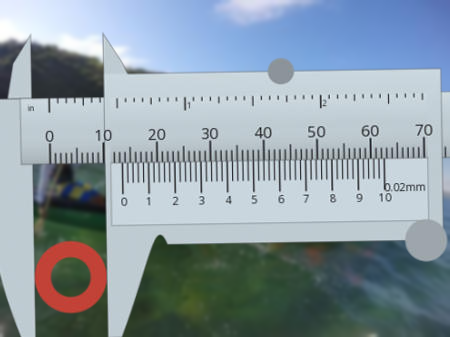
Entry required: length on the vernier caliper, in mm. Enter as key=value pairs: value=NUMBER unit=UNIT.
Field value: value=13.5 unit=mm
